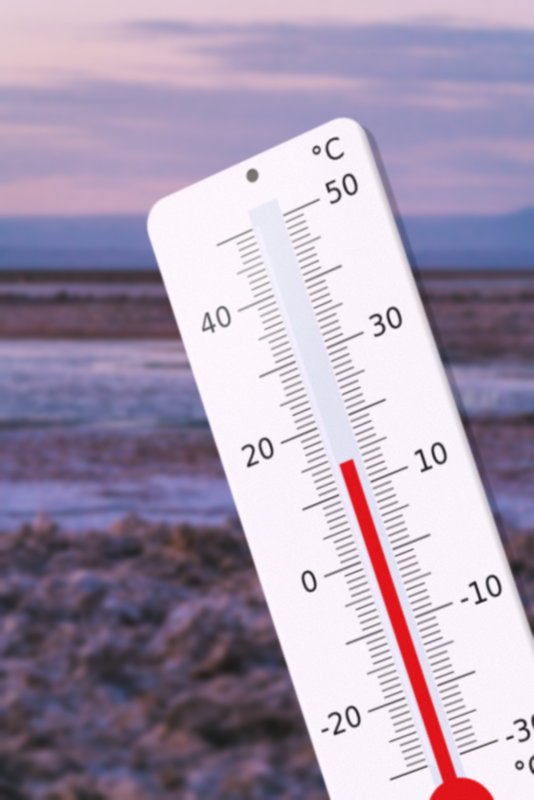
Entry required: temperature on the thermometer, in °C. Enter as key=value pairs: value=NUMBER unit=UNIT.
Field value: value=14 unit=°C
